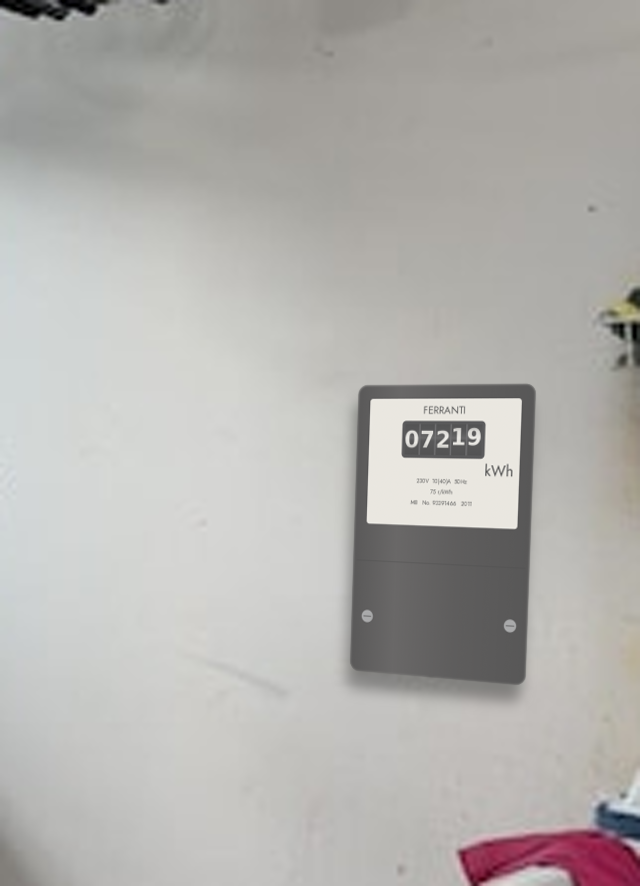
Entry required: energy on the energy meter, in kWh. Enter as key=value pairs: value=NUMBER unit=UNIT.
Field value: value=7219 unit=kWh
